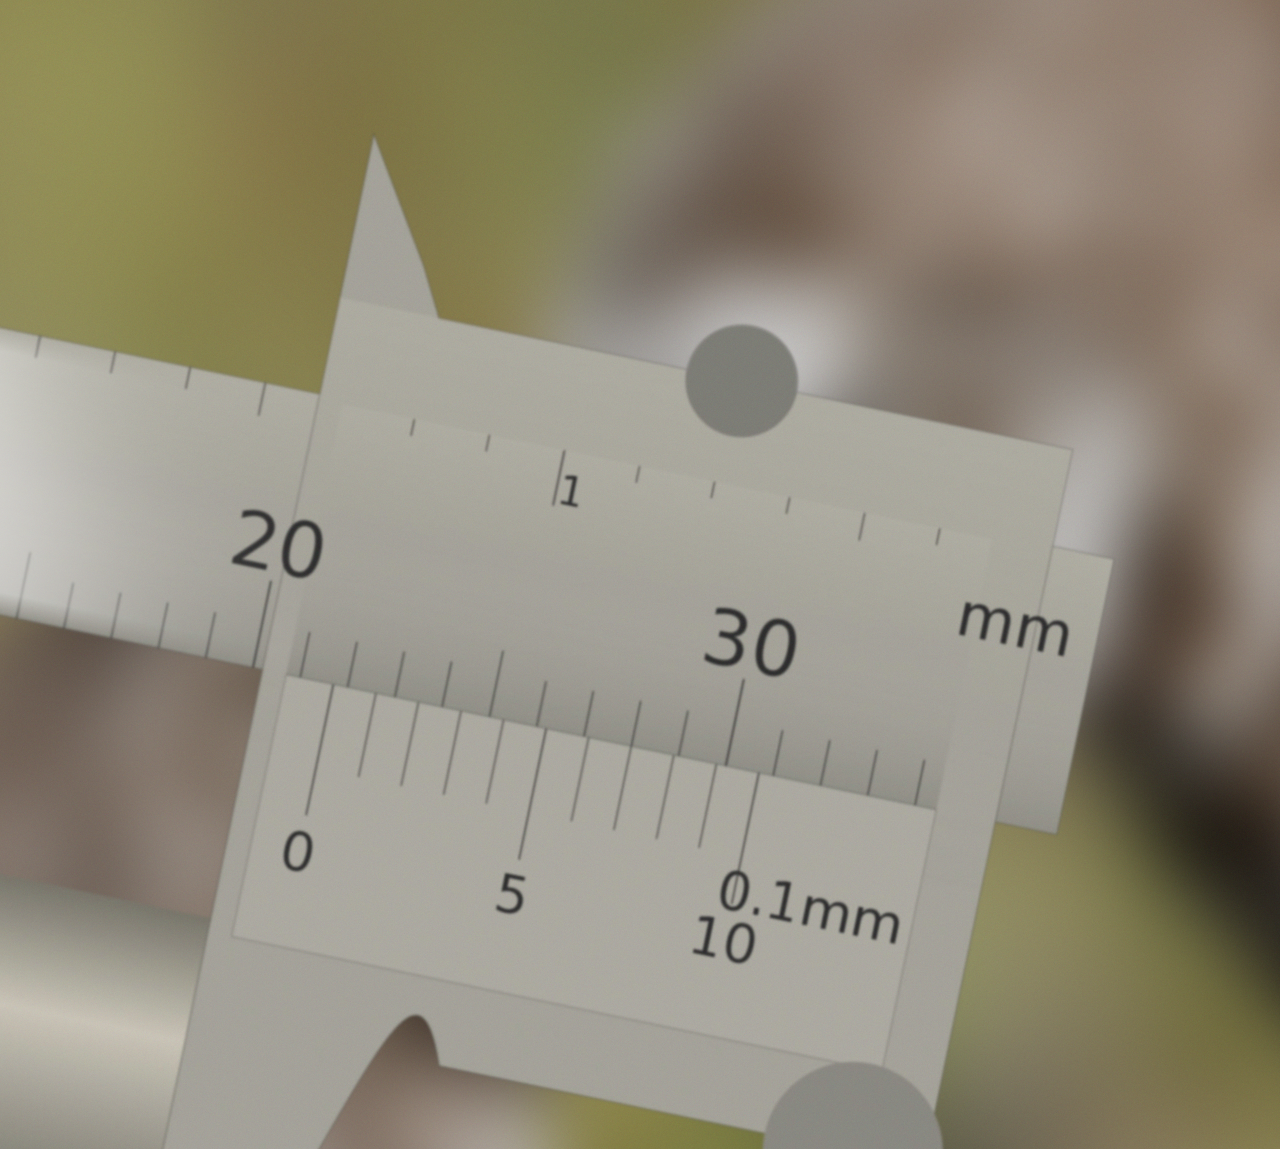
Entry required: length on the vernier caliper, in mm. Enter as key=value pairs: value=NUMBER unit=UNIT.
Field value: value=21.7 unit=mm
